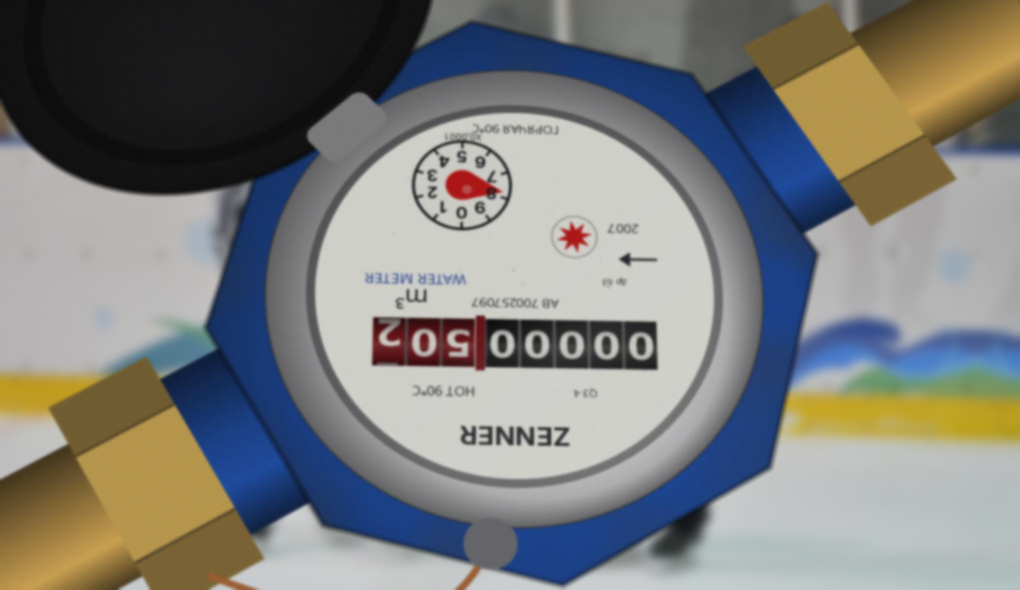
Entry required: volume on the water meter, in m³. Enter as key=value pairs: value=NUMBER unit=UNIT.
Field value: value=0.5017 unit=m³
